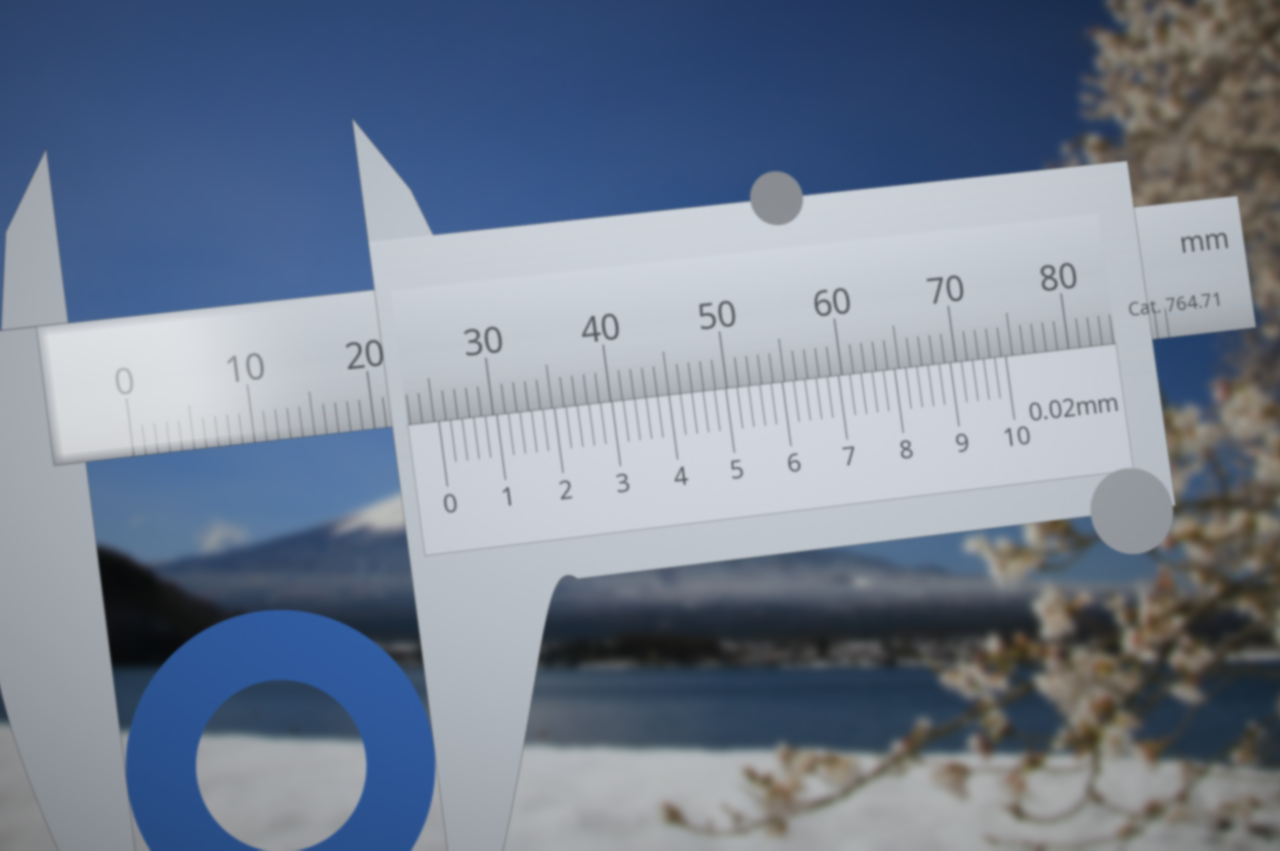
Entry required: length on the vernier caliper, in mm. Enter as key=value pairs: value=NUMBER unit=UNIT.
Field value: value=25.4 unit=mm
